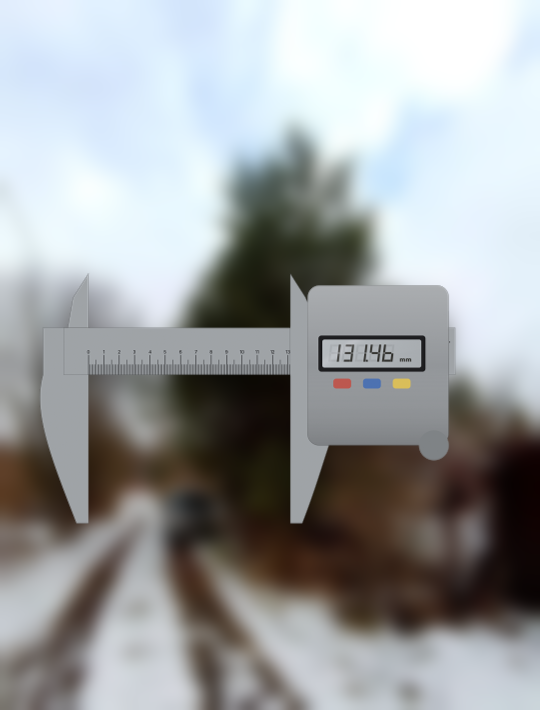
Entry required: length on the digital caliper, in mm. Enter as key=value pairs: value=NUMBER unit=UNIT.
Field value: value=131.46 unit=mm
